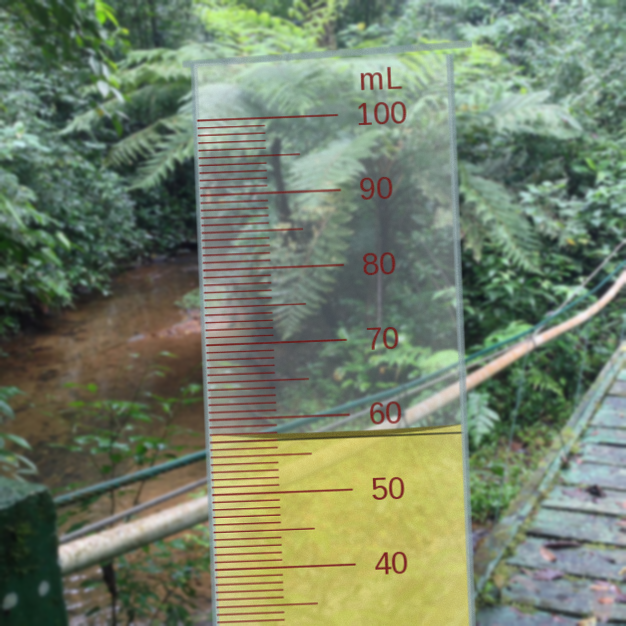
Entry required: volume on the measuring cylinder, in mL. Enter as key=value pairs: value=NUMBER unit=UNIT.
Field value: value=57 unit=mL
